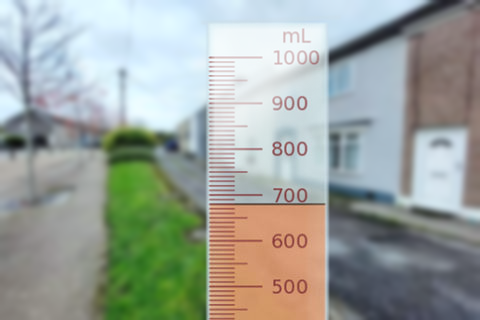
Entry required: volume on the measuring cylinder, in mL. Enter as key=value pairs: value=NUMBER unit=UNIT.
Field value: value=680 unit=mL
